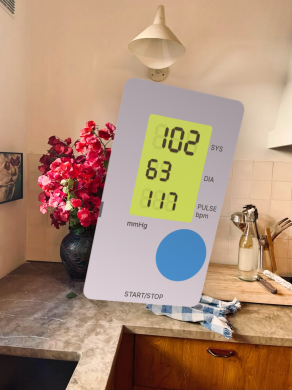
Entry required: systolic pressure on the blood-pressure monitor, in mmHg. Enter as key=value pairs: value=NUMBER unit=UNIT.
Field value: value=102 unit=mmHg
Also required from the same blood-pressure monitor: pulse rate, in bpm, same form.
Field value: value=117 unit=bpm
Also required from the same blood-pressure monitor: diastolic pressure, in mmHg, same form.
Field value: value=63 unit=mmHg
